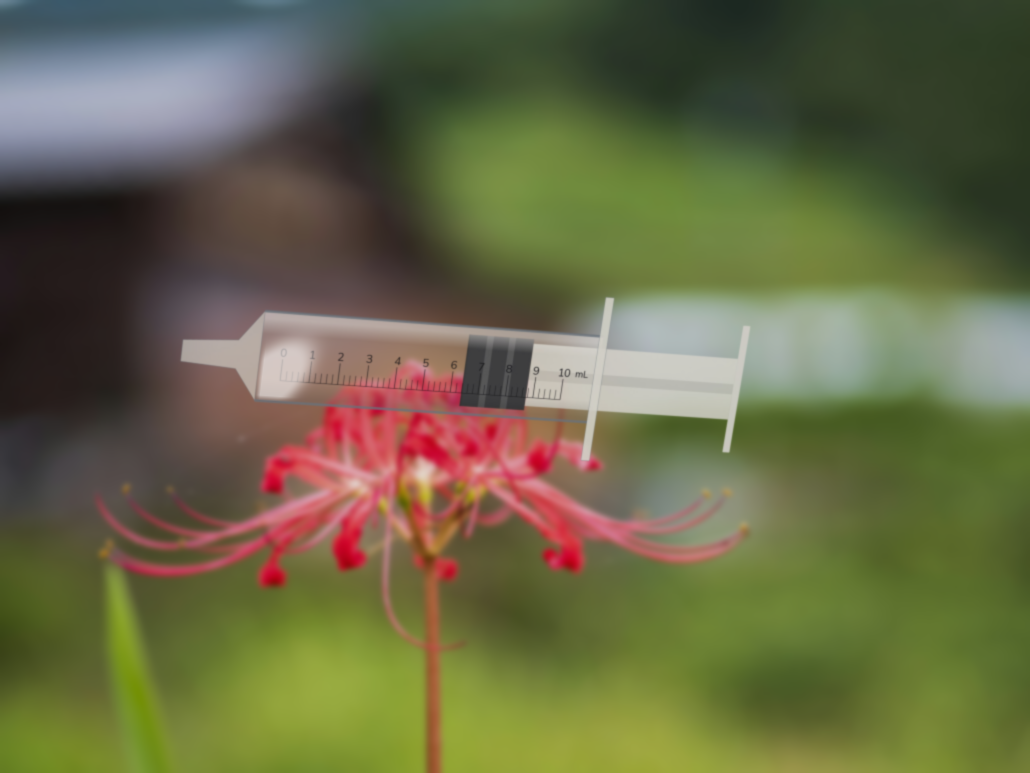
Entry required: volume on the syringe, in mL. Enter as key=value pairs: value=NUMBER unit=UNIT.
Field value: value=6.4 unit=mL
